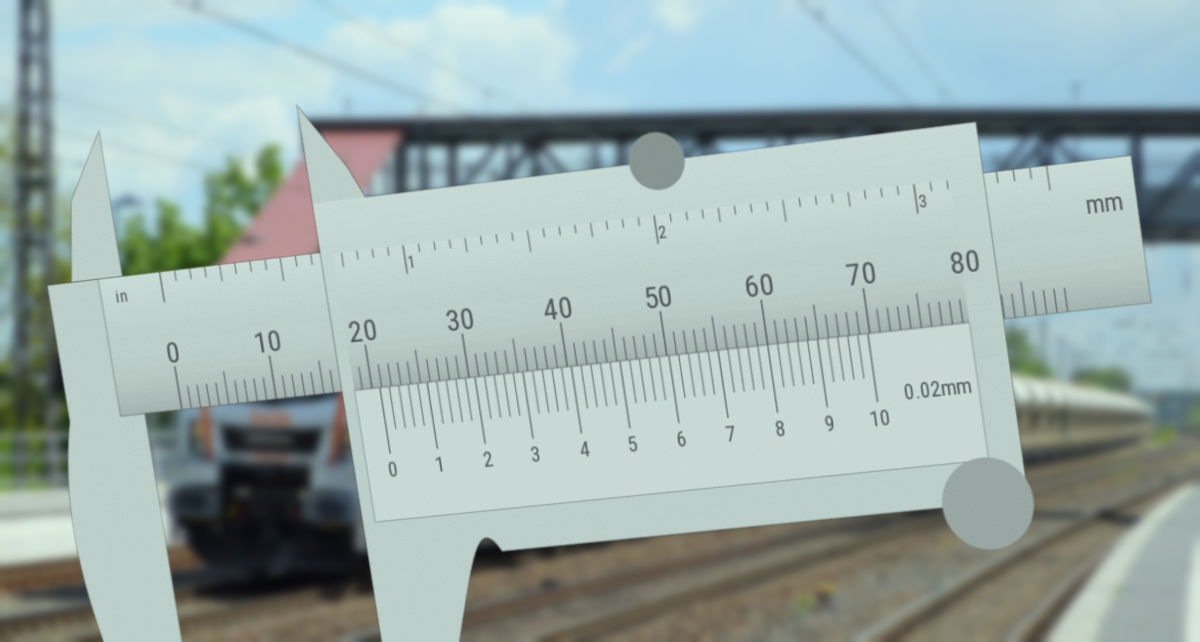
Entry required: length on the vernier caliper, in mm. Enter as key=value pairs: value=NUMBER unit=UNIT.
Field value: value=20.8 unit=mm
